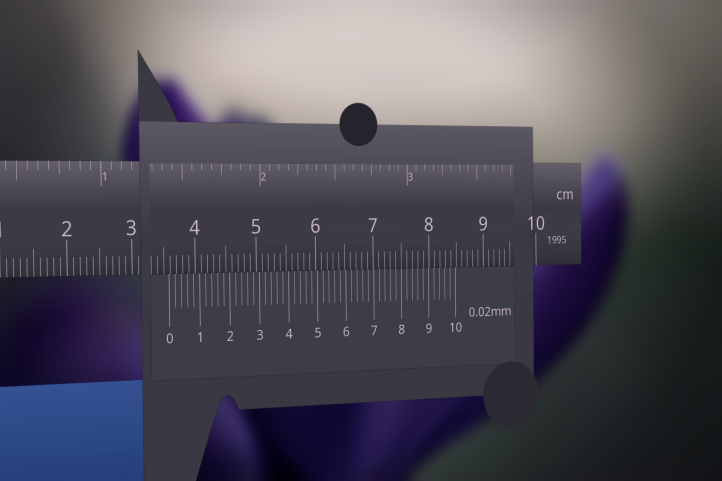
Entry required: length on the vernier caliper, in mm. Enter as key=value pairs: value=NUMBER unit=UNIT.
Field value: value=35.8 unit=mm
